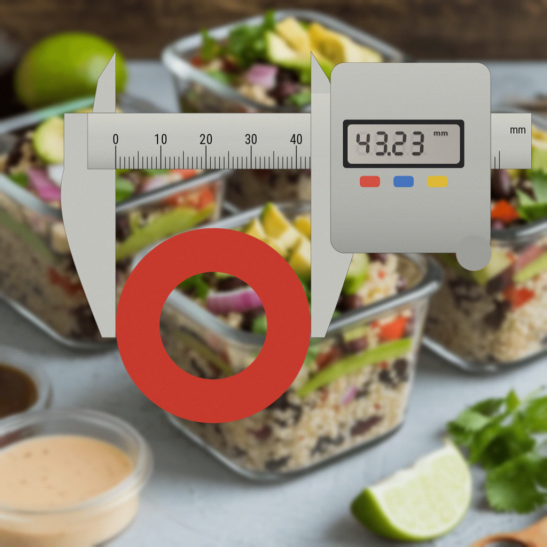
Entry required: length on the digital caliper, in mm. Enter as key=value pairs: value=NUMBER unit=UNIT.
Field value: value=43.23 unit=mm
